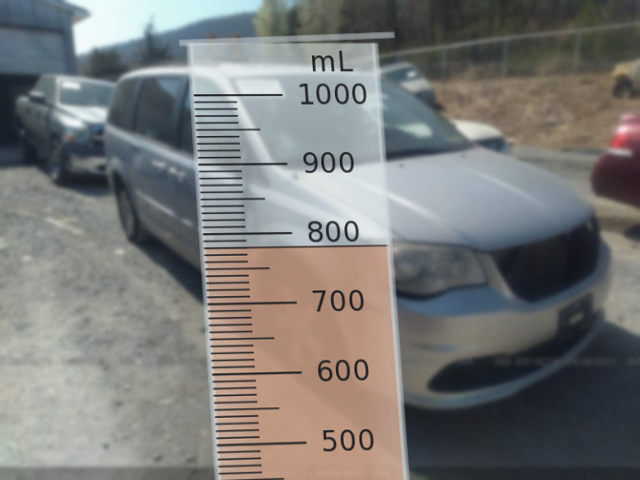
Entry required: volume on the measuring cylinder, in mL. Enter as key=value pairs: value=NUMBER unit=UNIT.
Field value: value=780 unit=mL
